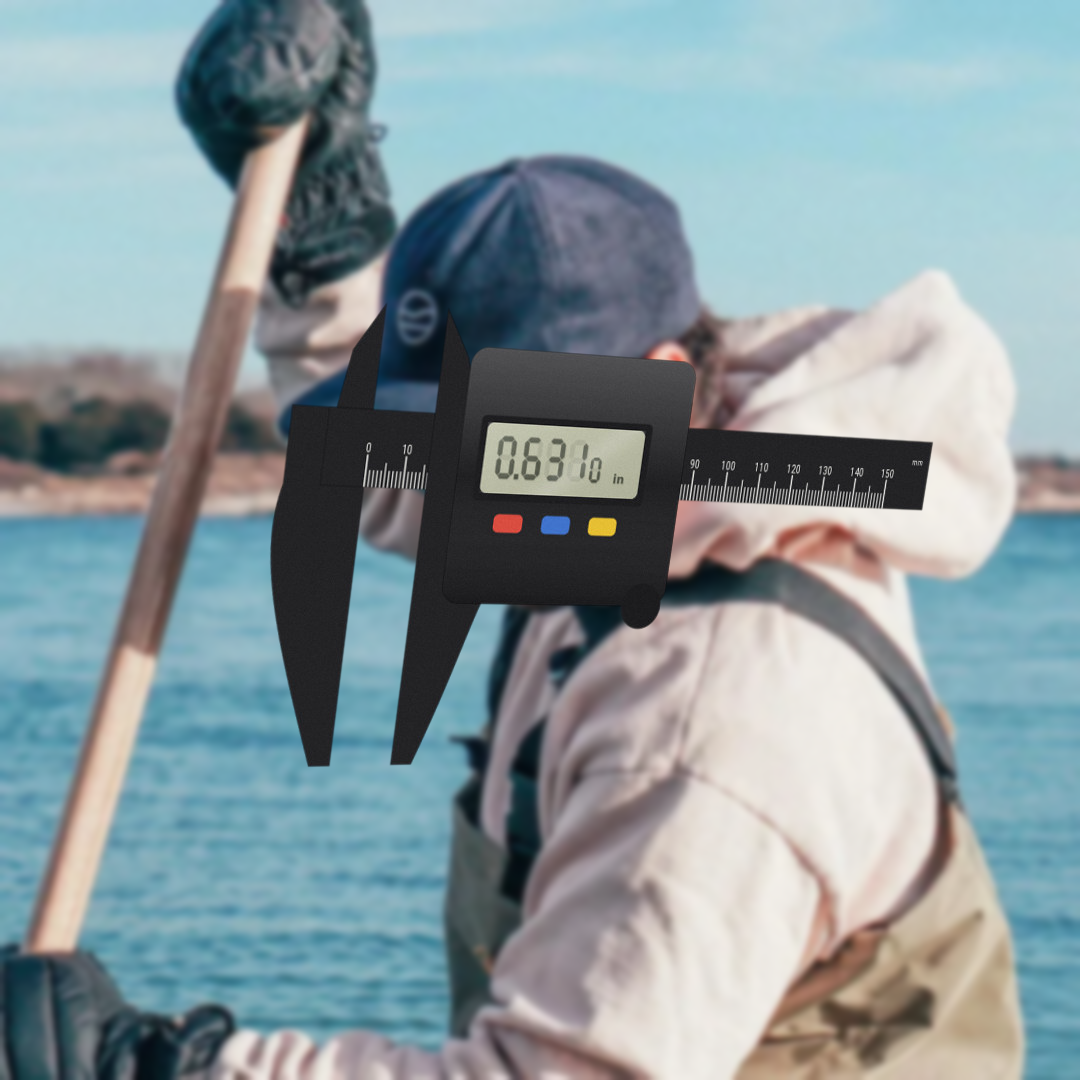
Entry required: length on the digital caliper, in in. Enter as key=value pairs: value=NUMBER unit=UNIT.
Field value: value=0.6310 unit=in
